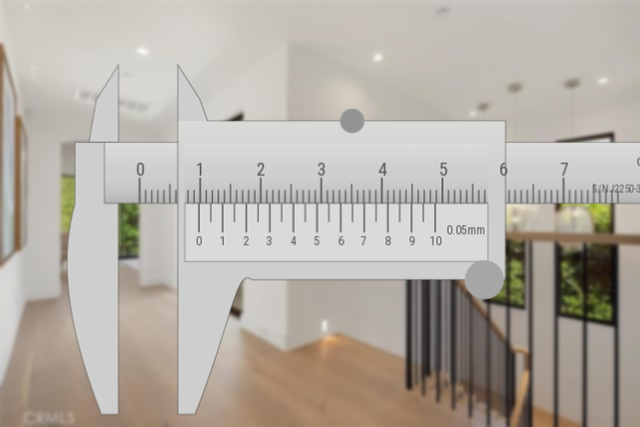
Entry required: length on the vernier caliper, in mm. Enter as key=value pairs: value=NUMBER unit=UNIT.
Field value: value=9.8 unit=mm
